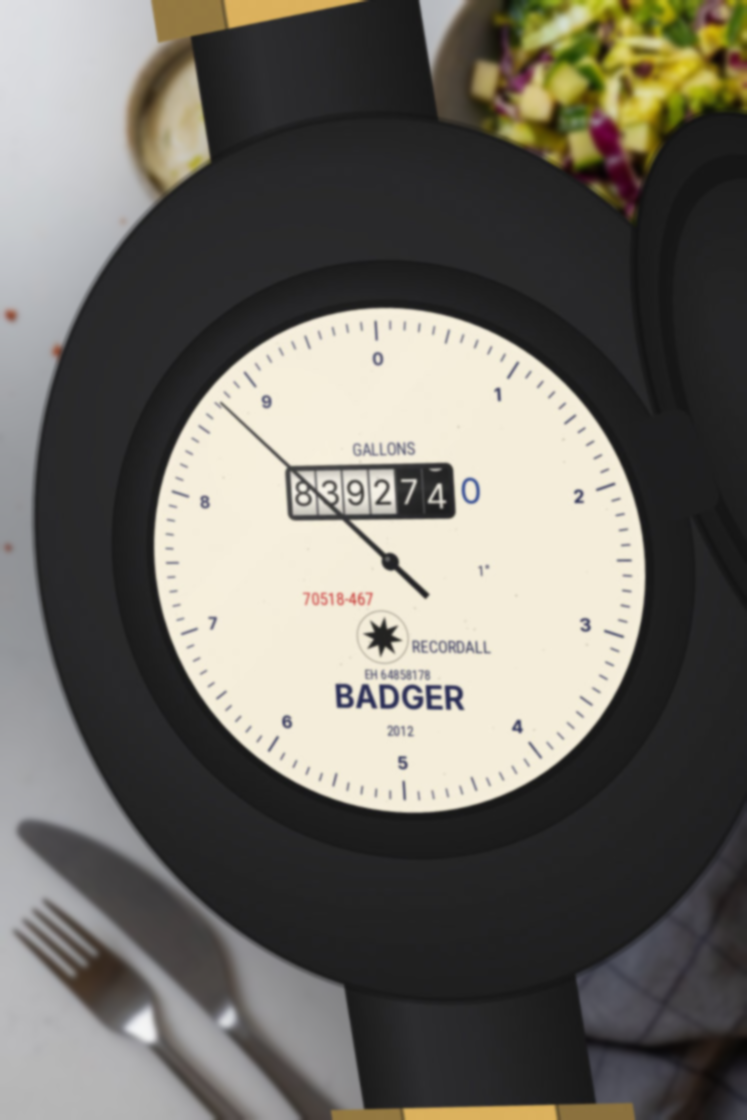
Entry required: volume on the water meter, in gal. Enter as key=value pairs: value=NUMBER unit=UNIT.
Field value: value=8392738.7 unit=gal
